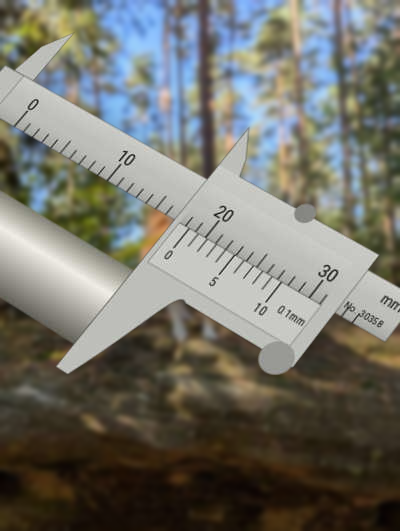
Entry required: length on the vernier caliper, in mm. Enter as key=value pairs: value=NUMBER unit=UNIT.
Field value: value=18.4 unit=mm
